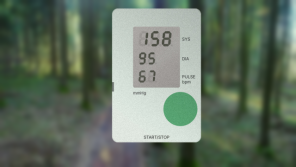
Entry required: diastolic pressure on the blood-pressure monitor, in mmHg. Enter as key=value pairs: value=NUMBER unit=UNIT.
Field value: value=95 unit=mmHg
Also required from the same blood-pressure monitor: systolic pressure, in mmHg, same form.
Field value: value=158 unit=mmHg
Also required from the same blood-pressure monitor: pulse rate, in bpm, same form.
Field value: value=67 unit=bpm
